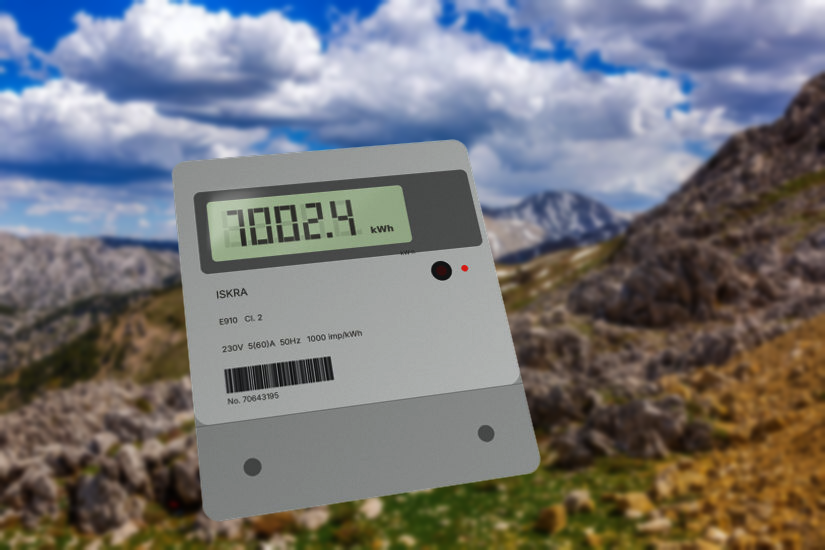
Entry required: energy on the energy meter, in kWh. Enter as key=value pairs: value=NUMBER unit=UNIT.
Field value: value=7002.4 unit=kWh
